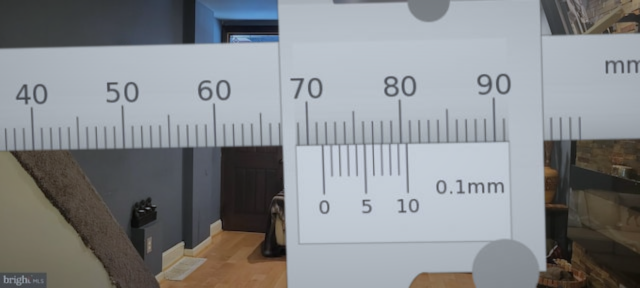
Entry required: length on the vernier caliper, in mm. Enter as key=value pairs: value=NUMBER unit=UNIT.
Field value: value=71.6 unit=mm
